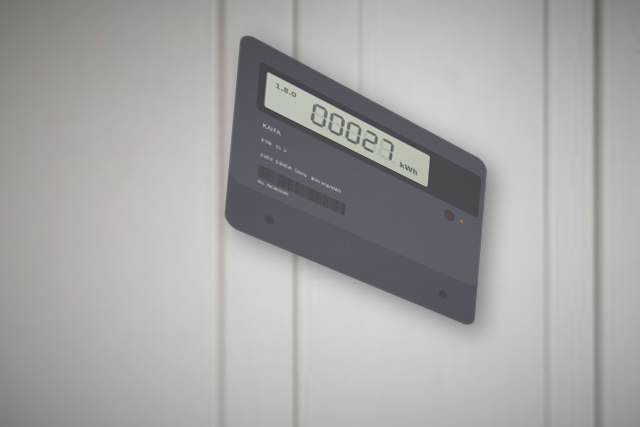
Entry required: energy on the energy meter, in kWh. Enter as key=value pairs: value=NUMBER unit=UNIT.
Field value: value=27 unit=kWh
